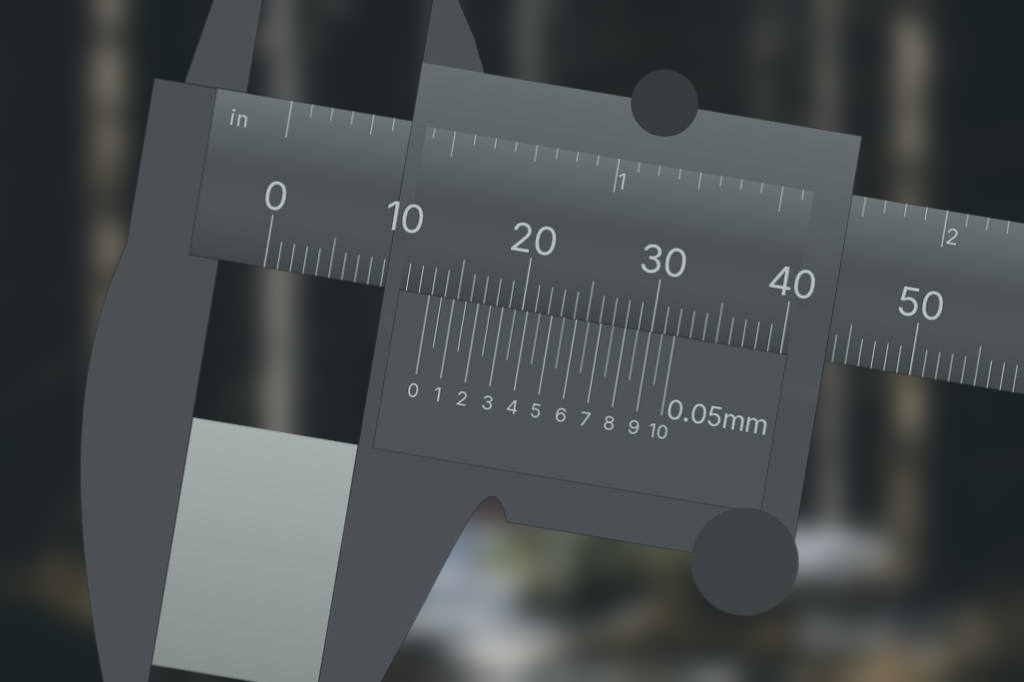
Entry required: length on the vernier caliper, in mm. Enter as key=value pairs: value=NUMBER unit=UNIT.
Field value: value=12.8 unit=mm
